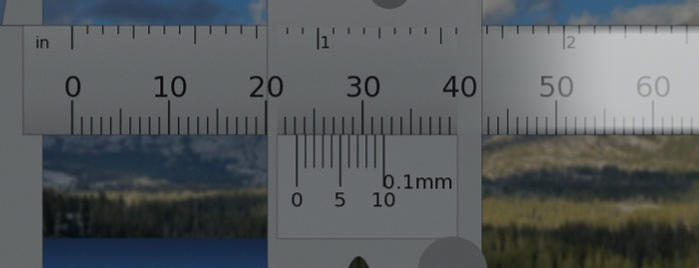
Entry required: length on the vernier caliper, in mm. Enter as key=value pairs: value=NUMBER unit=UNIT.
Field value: value=23.2 unit=mm
